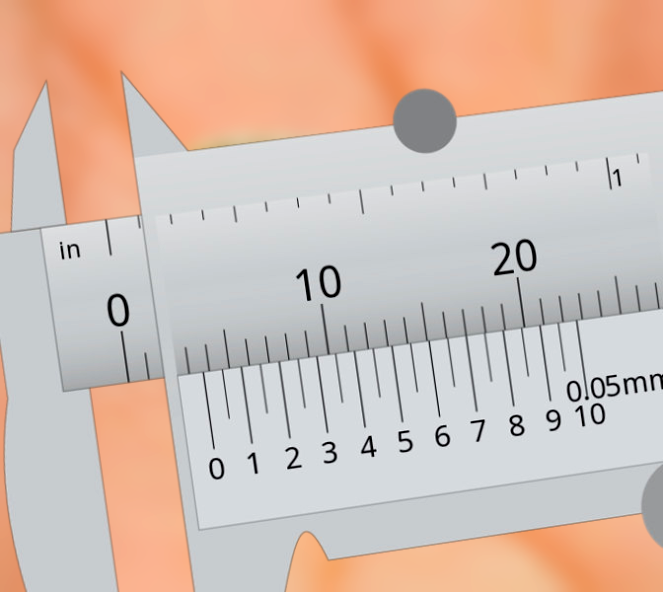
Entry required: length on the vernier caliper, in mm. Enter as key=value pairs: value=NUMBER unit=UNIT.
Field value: value=3.7 unit=mm
